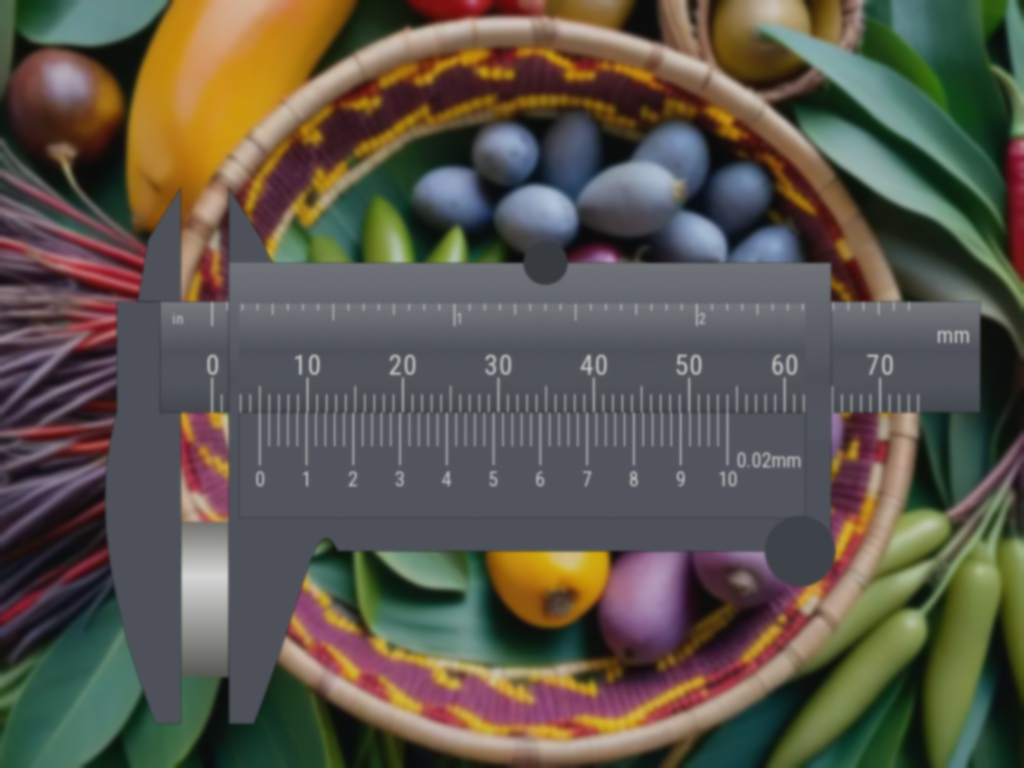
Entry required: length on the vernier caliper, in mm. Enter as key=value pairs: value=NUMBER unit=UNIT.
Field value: value=5.0 unit=mm
